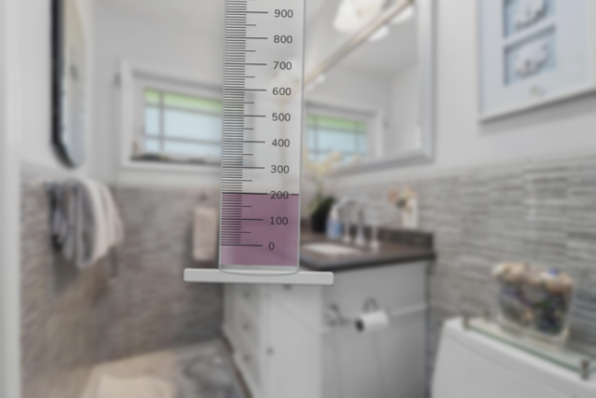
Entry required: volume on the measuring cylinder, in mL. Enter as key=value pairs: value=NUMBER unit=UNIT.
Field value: value=200 unit=mL
